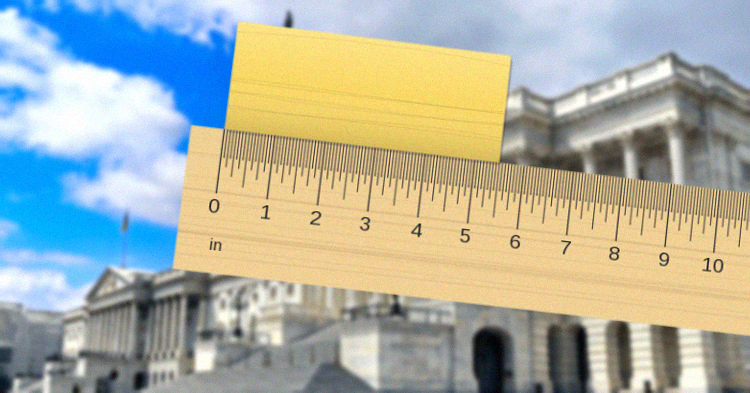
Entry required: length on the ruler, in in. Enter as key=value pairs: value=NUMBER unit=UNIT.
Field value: value=5.5 unit=in
